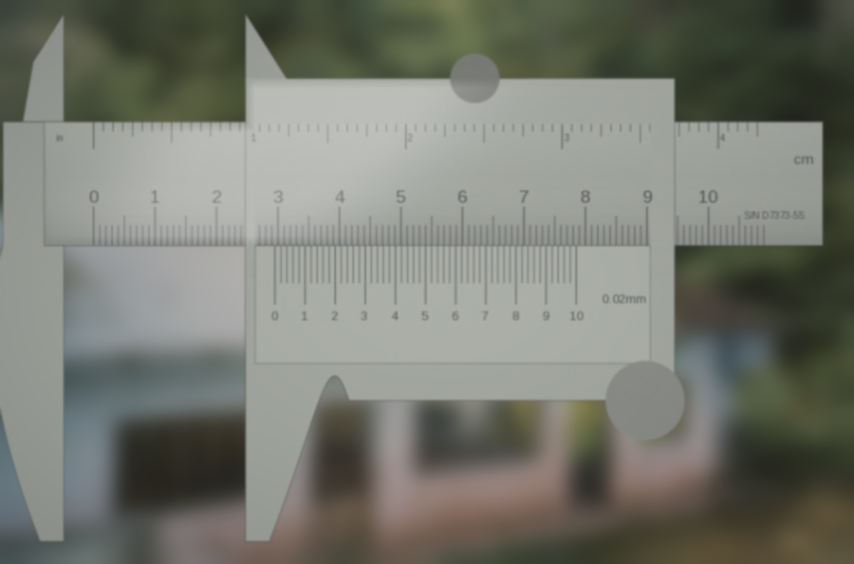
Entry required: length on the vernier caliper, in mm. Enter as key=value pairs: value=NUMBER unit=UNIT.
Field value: value=29.5 unit=mm
